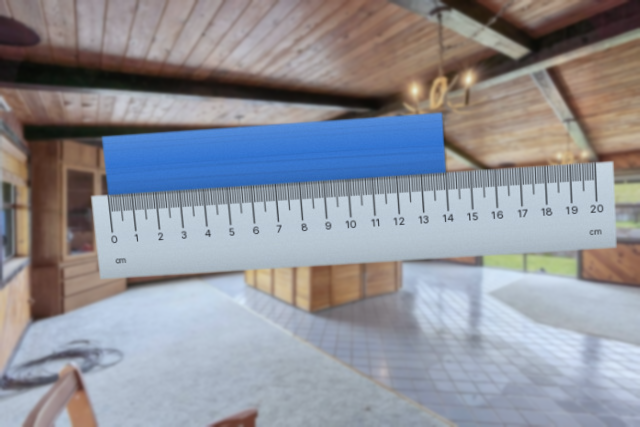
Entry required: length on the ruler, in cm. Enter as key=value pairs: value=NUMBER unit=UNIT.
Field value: value=14 unit=cm
